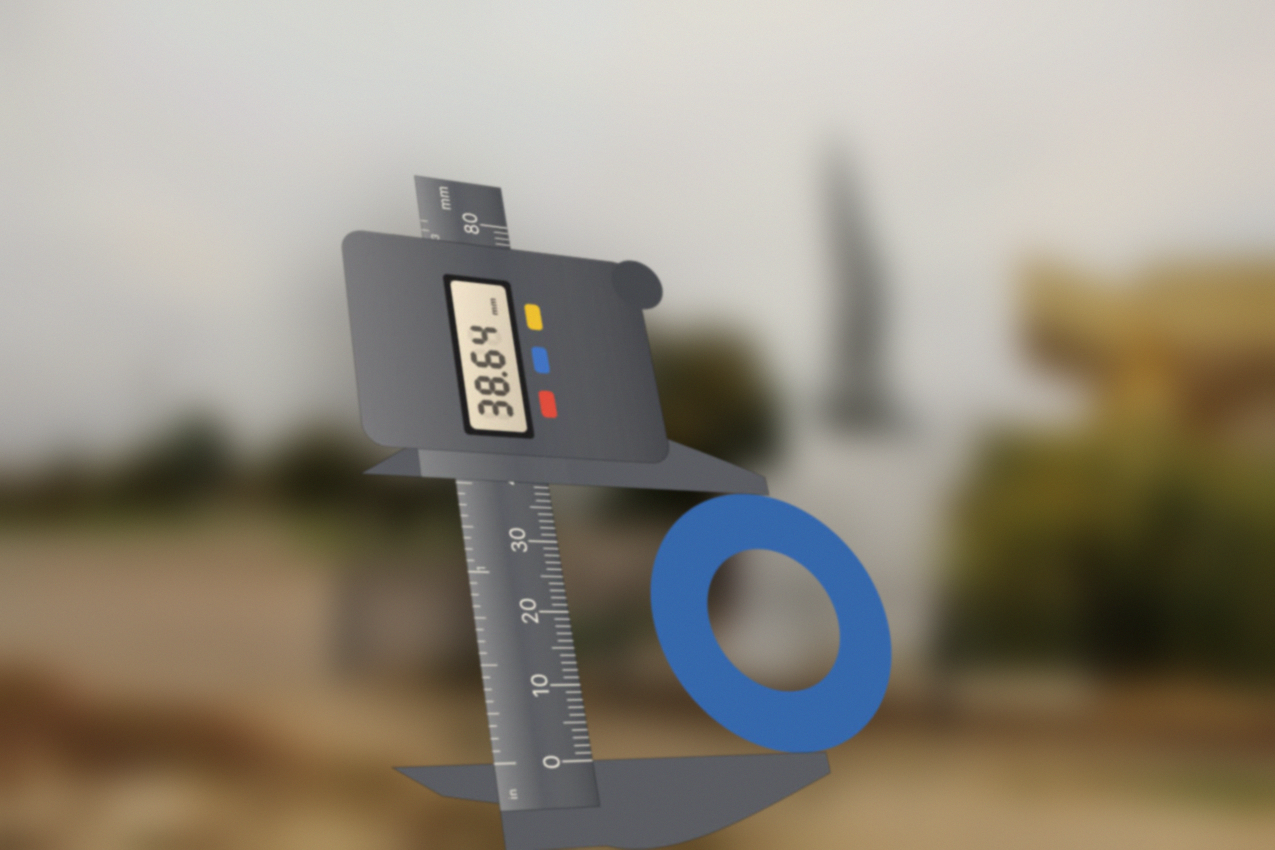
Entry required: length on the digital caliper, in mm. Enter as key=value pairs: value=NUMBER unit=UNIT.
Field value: value=38.64 unit=mm
